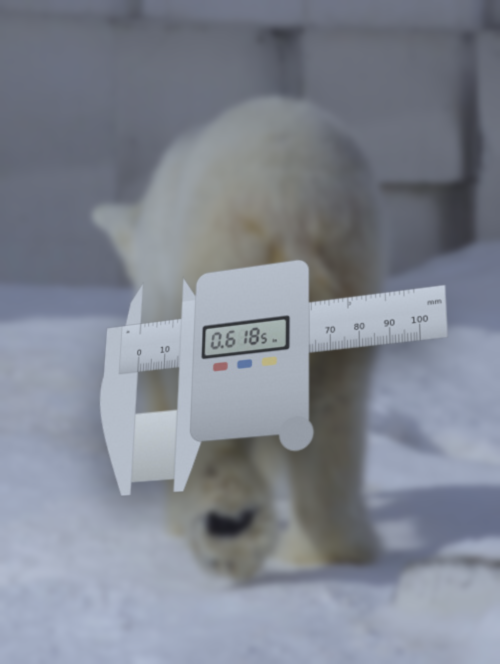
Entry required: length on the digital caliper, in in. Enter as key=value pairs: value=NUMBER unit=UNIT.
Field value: value=0.6185 unit=in
